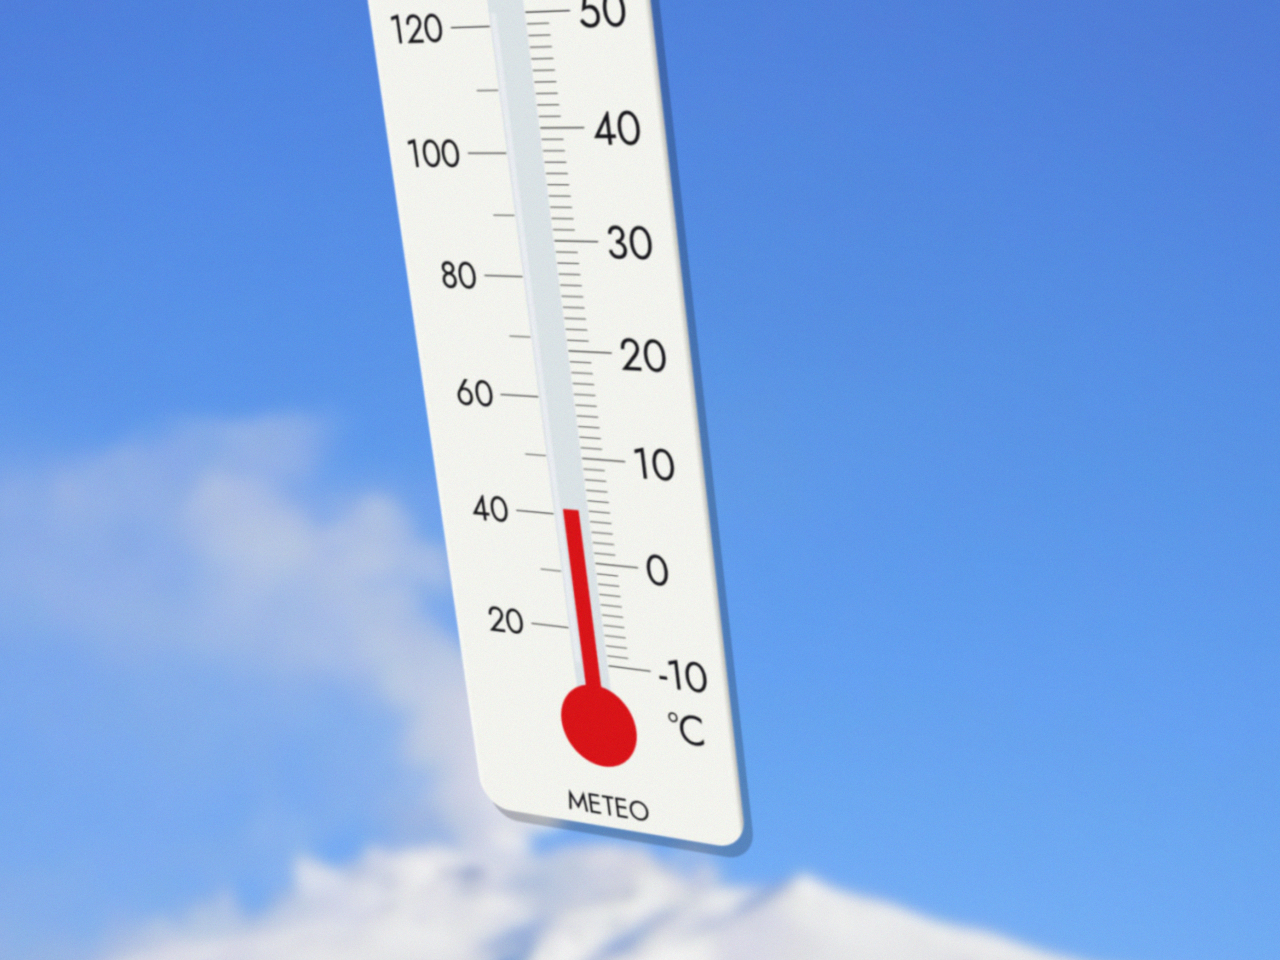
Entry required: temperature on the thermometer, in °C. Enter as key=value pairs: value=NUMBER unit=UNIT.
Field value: value=5 unit=°C
